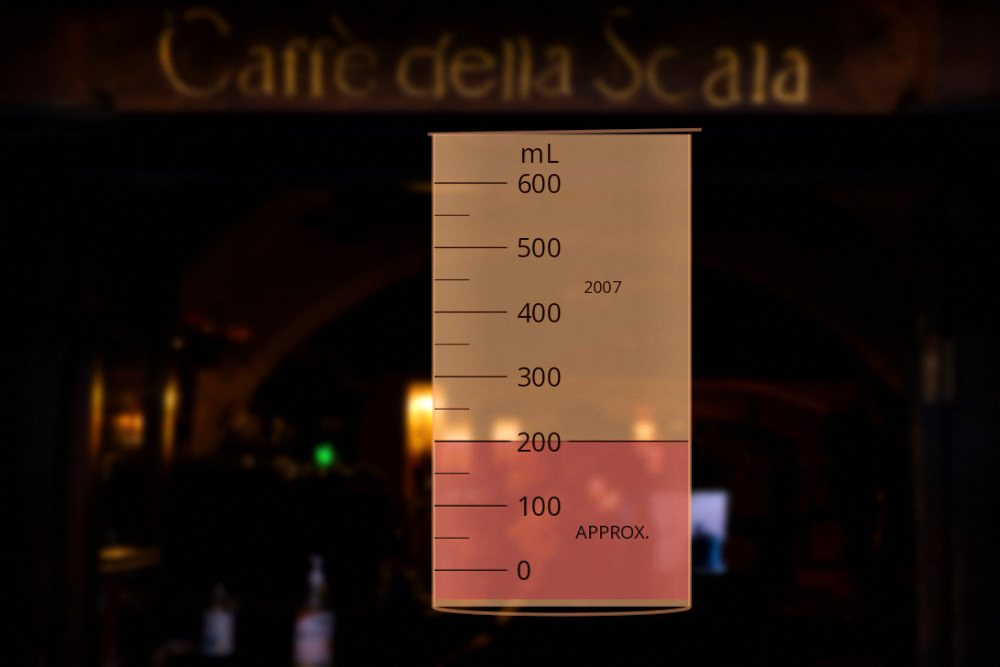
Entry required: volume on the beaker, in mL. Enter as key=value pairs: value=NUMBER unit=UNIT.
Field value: value=200 unit=mL
